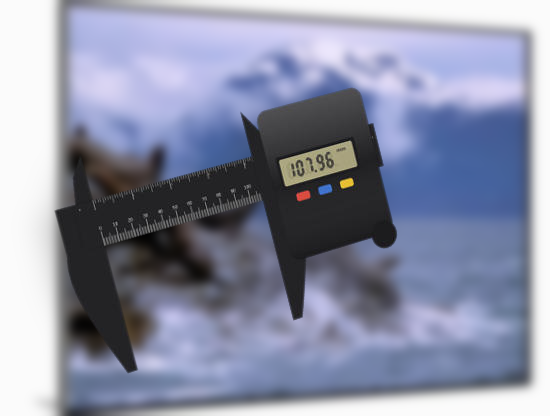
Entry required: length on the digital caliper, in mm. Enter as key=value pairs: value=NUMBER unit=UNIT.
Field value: value=107.96 unit=mm
